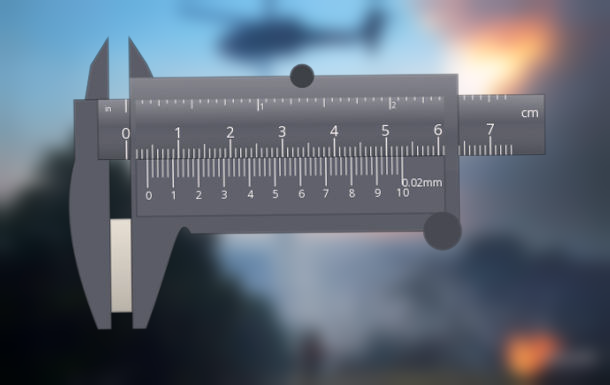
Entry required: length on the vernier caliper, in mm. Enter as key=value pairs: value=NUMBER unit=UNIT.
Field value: value=4.0 unit=mm
